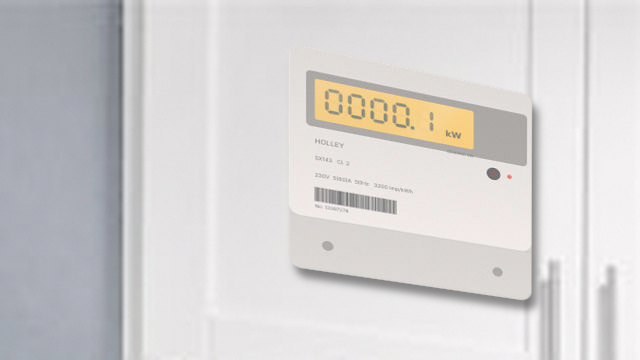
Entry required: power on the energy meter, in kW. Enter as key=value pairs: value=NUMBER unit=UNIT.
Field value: value=0.1 unit=kW
